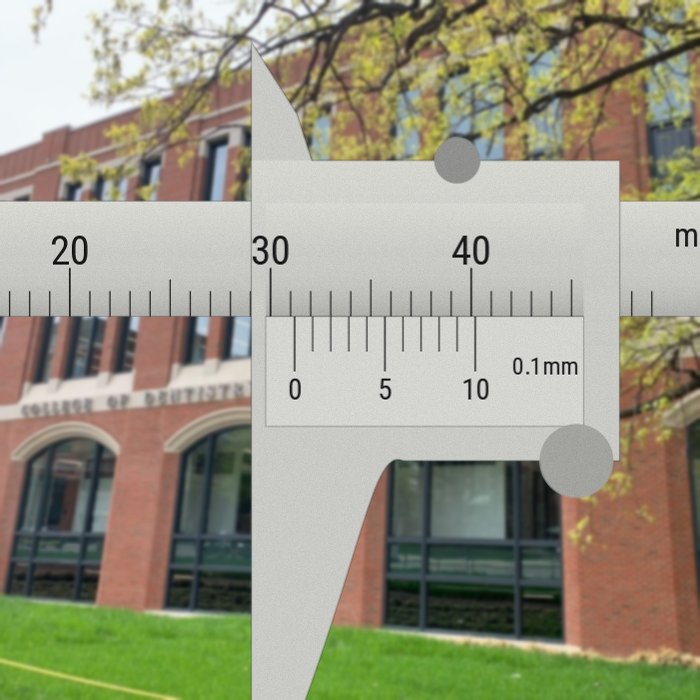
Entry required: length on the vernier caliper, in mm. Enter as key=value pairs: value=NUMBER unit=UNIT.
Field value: value=31.2 unit=mm
